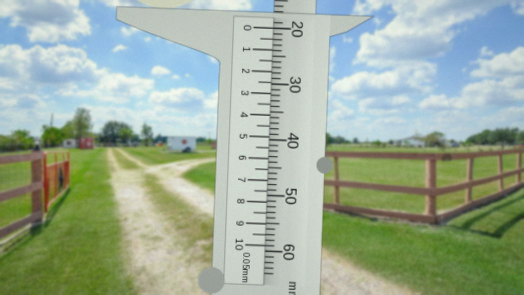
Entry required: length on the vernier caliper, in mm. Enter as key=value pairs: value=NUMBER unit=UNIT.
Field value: value=20.0 unit=mm
